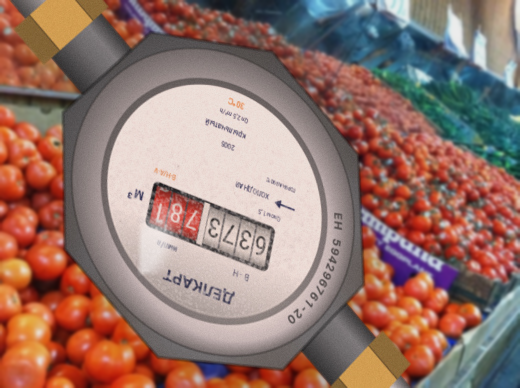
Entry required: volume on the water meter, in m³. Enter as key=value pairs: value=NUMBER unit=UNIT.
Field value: value=6373.781 unit=m³
